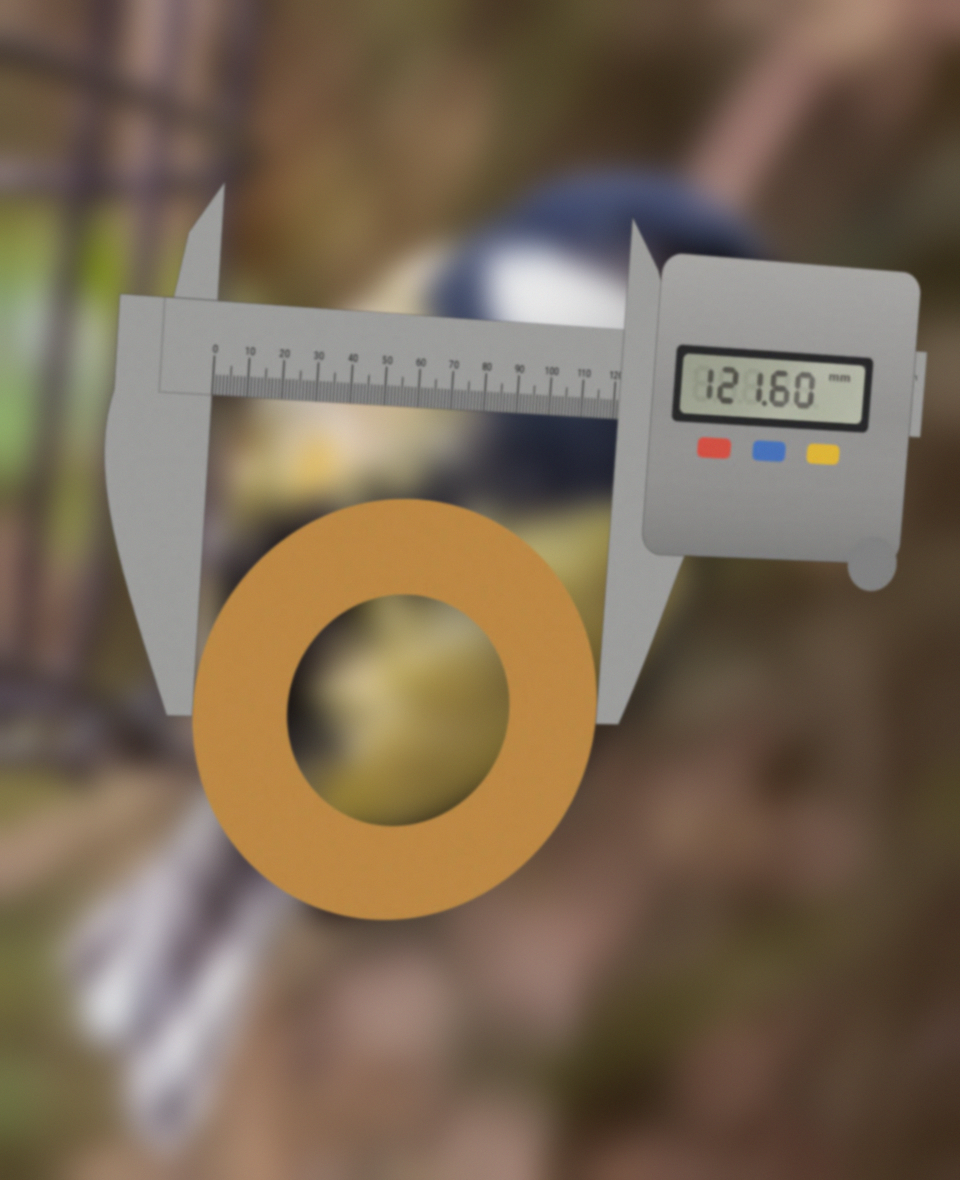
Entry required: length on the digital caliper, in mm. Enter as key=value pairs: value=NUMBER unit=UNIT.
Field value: value=121.60 unit=mm
